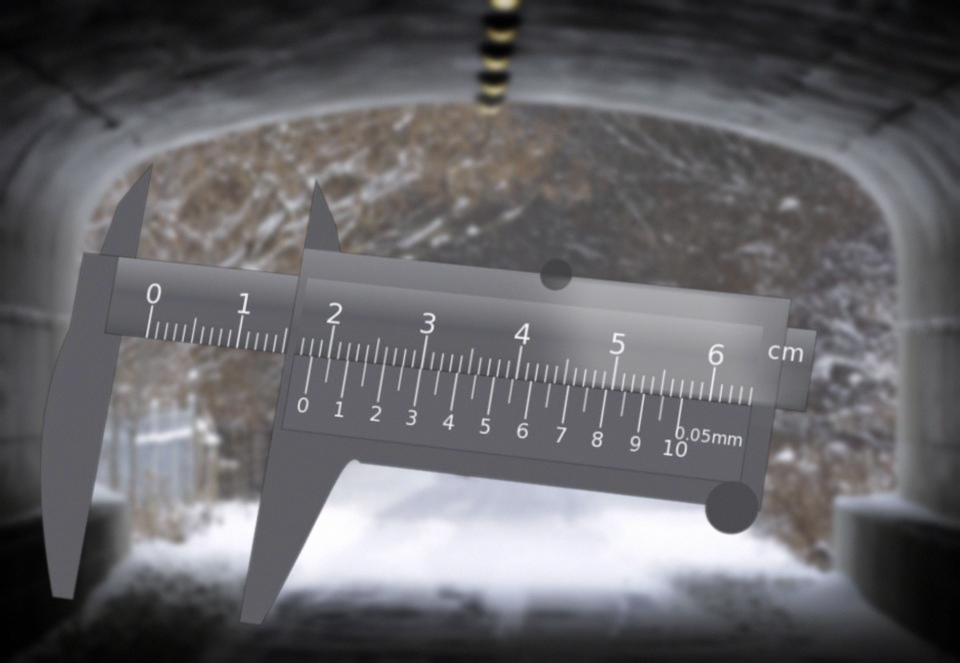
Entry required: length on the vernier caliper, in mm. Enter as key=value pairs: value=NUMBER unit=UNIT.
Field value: value=18.2 unit=mm
